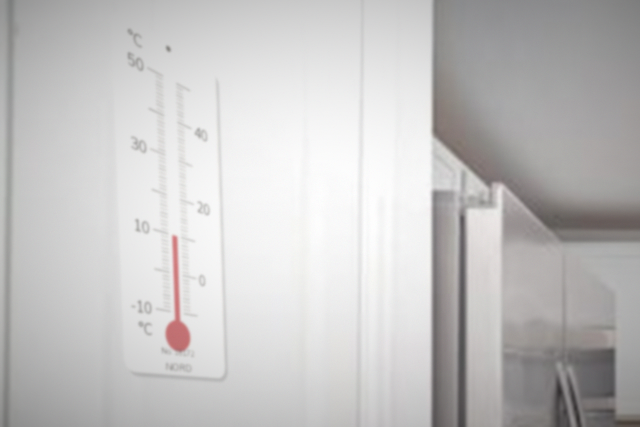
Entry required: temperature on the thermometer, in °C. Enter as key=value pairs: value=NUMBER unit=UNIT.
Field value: value=10 unit=°C
